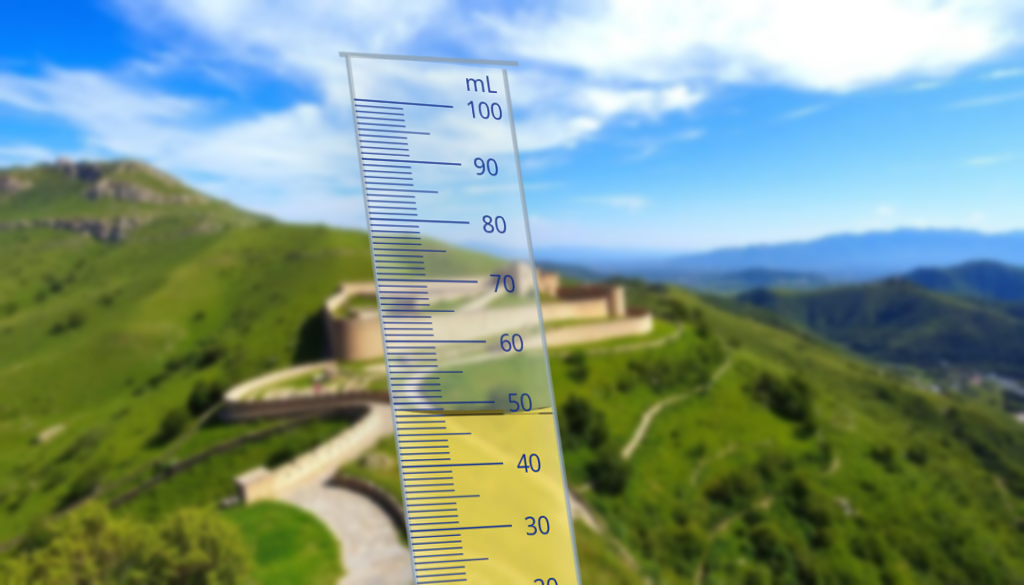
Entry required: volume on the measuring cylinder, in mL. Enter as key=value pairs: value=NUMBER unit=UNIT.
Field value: value=48 unit=mL
